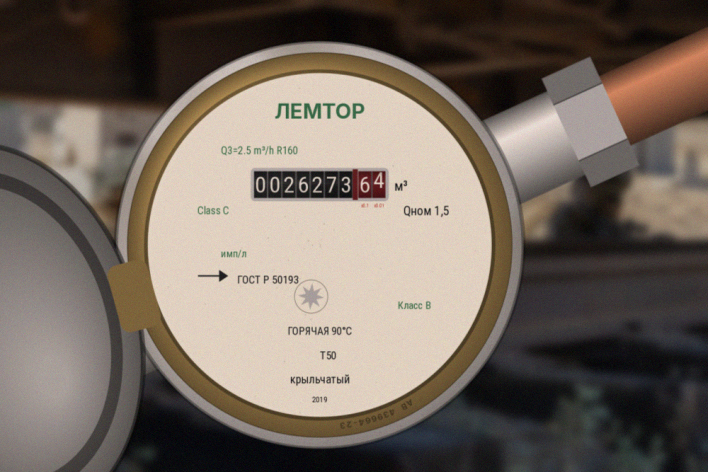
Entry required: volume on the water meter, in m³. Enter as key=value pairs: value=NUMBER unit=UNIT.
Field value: value=26273.64 unit=m³
